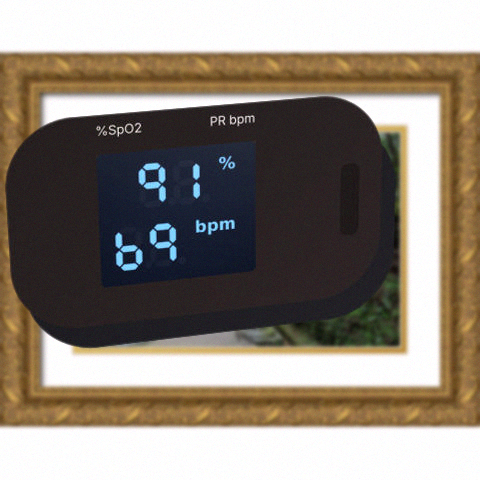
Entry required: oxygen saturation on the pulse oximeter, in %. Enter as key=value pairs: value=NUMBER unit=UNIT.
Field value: value=91 unit=%
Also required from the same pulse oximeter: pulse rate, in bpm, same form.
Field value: value=69 unit=bpm
